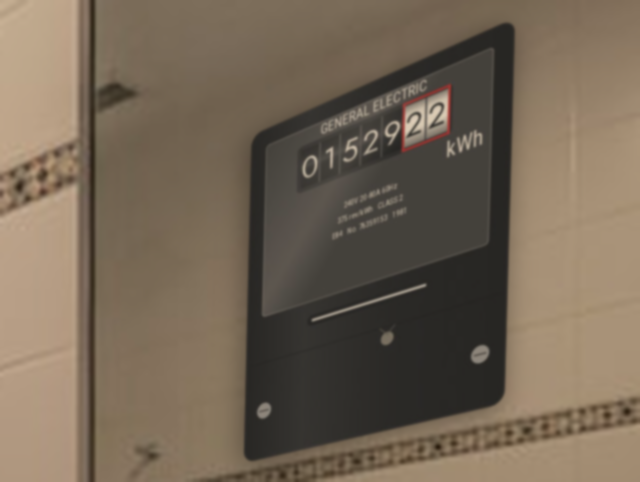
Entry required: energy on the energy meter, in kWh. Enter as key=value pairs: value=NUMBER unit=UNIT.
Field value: value=1529.22 unit=kWh
